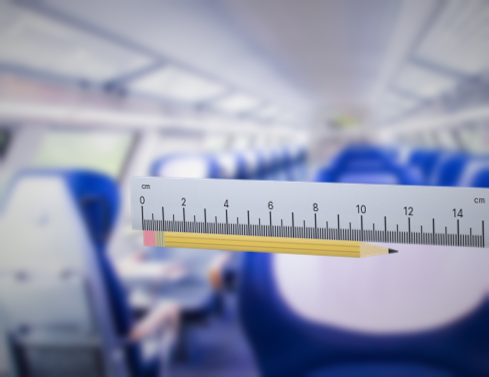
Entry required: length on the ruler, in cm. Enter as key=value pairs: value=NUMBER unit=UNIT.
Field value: value=11.5 unit=cm
